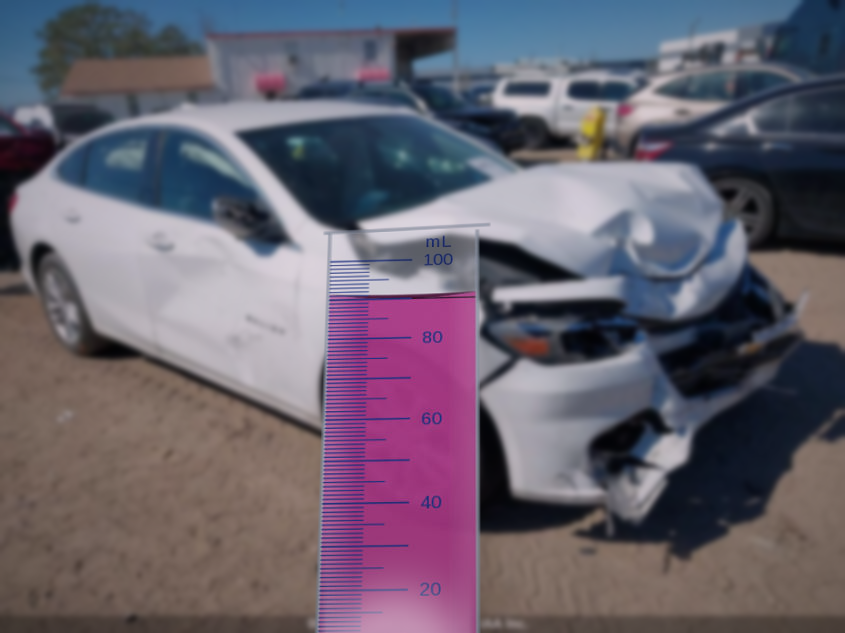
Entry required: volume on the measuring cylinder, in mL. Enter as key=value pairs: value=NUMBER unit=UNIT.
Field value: value=90 unit=mL
